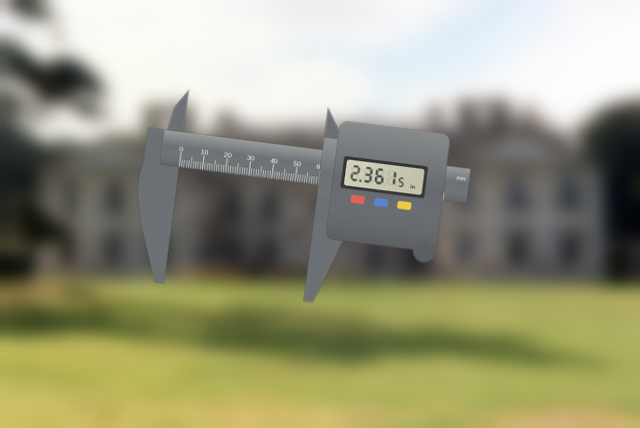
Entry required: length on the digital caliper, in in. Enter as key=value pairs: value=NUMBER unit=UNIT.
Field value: value=2.3615 unit=in
